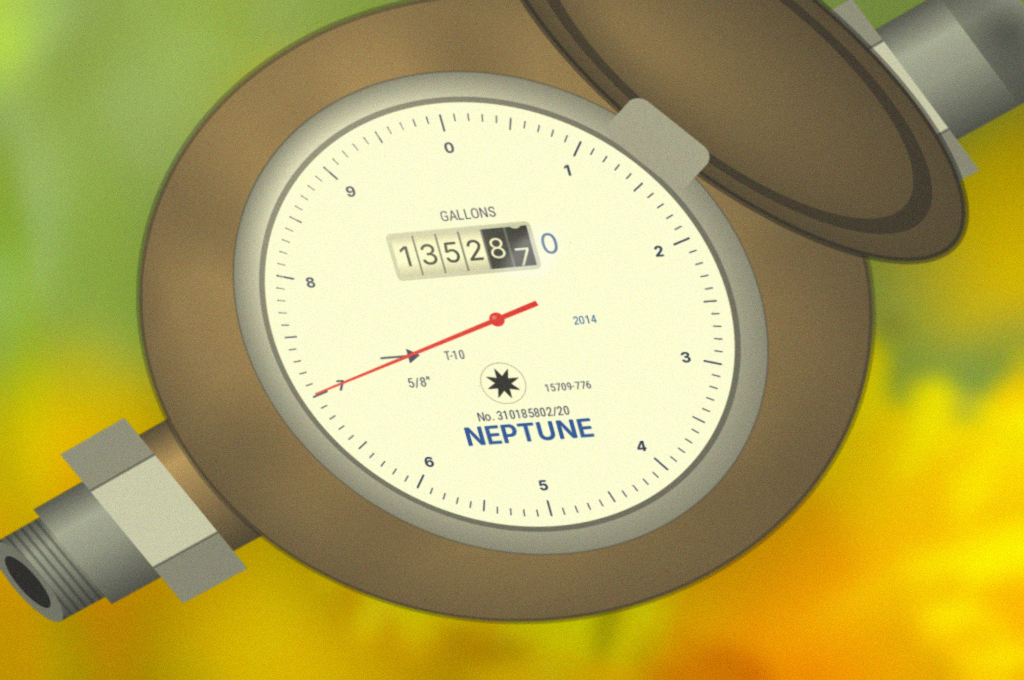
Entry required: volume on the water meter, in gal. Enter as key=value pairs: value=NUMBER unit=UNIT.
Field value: value=1352867.0 unit=gal
